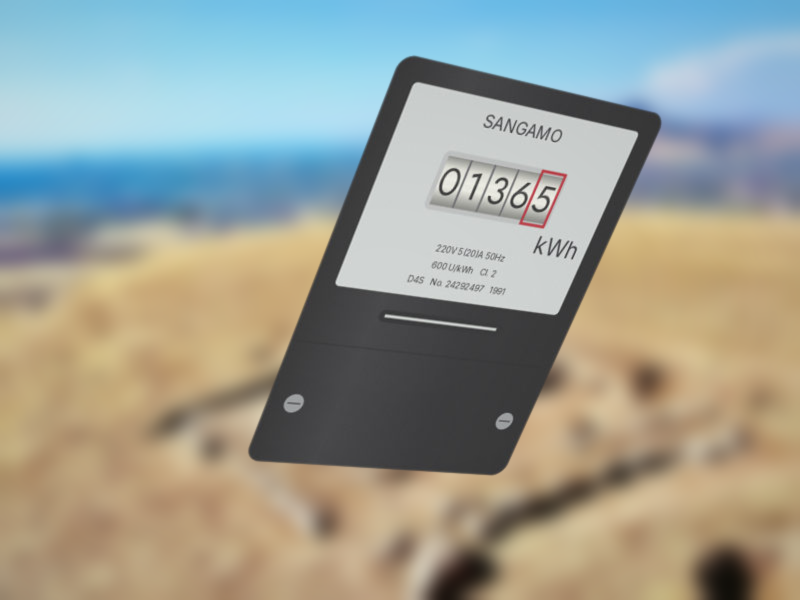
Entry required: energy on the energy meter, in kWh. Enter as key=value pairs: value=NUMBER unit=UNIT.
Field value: value=136.5 unit=kWh
